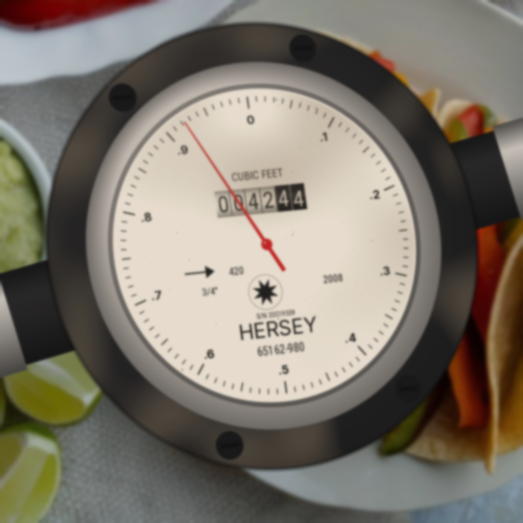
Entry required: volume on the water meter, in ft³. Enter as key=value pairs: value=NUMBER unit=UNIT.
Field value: value=4243.92 unit=ft³
